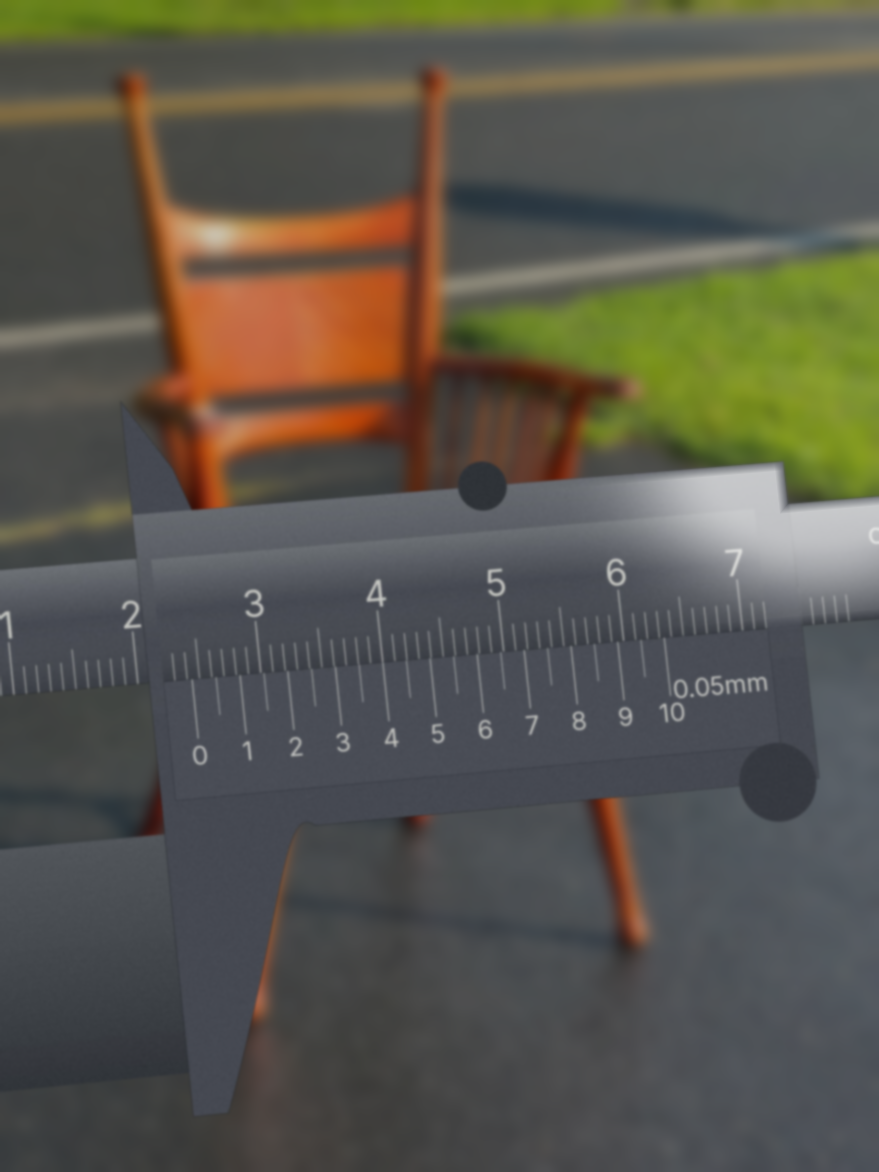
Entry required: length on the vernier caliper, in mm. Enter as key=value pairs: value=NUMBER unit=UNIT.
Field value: value=24.4 unit=mm
